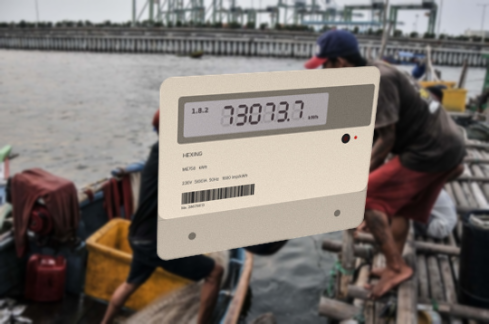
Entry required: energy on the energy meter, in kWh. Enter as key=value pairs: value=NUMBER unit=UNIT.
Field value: value=73073.7 unit=kWh
